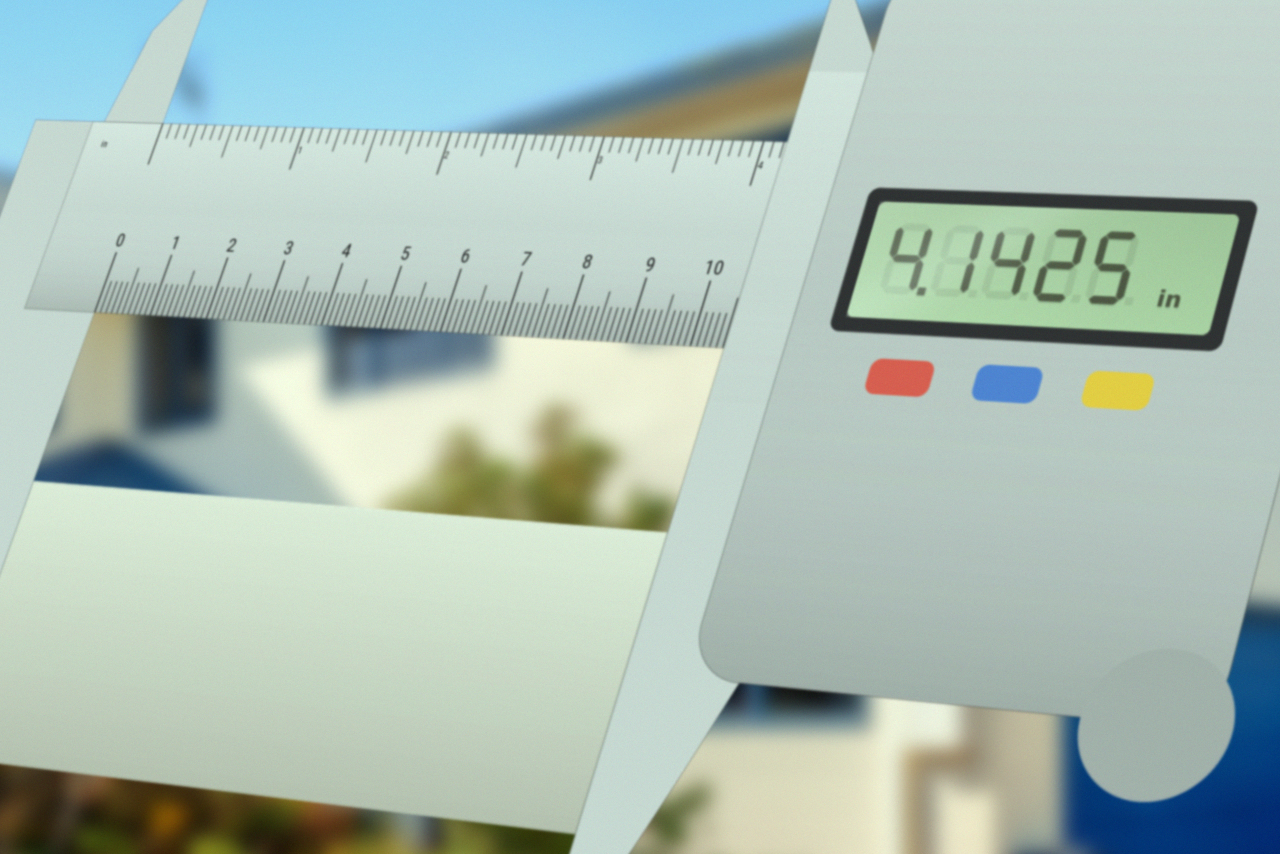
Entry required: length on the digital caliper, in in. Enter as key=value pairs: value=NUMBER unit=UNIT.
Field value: value=4.1425 unit=in
